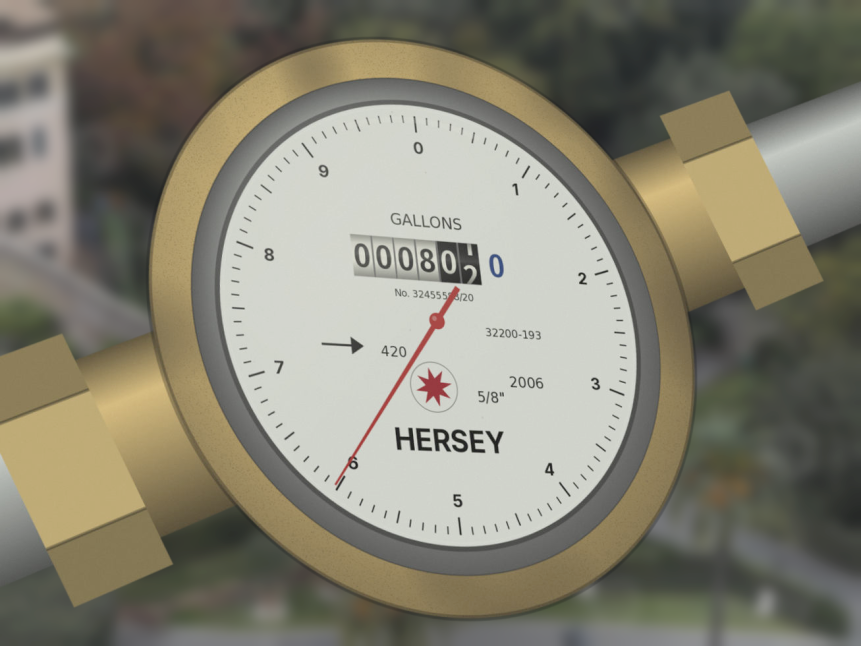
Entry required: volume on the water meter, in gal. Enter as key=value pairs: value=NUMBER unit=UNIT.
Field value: value=8016.0 unit=gal
